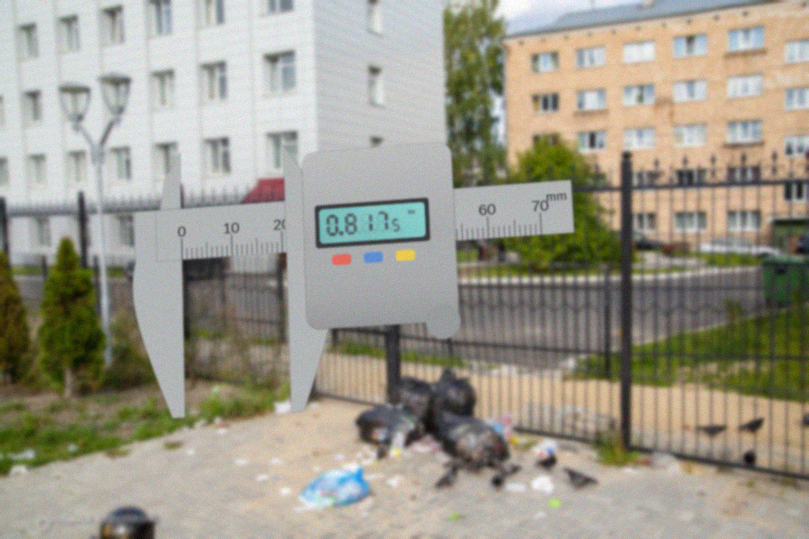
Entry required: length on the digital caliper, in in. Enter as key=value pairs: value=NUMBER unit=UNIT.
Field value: value=0.8175 unit=in
